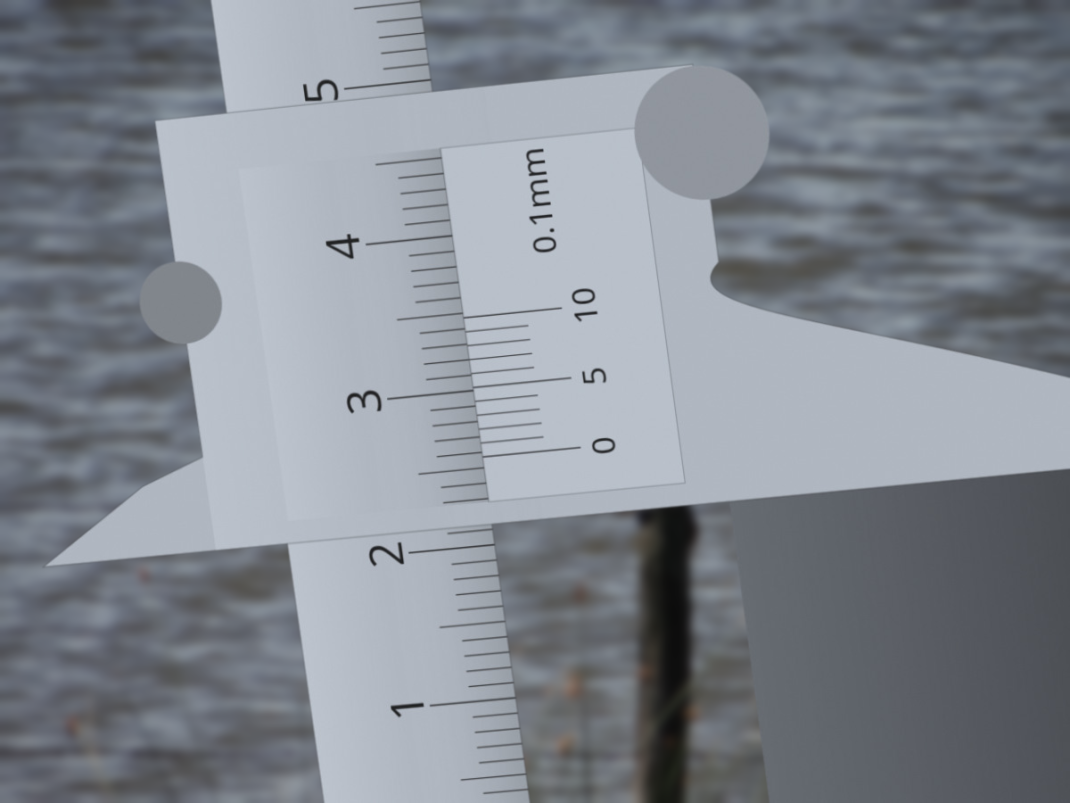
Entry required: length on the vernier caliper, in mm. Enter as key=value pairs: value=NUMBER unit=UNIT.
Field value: value=25.7 unit=mm
